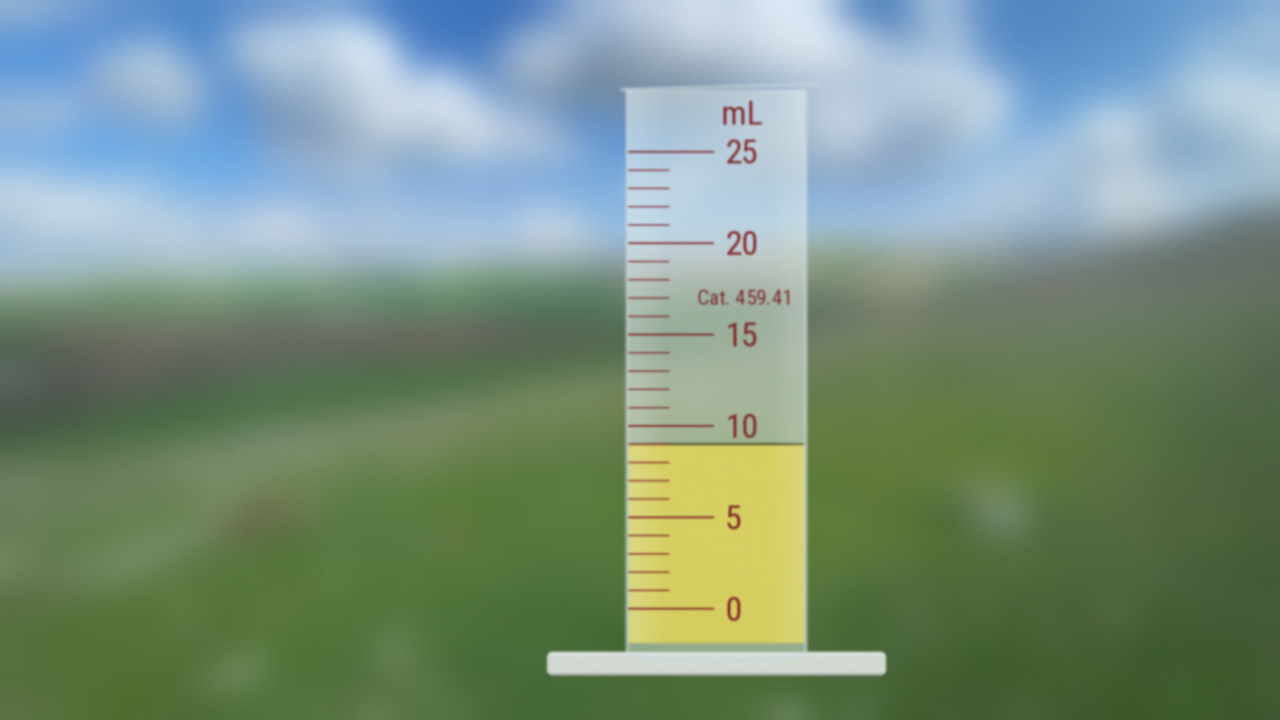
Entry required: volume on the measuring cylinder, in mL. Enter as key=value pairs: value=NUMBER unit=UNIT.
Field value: value=9 unit=mL
